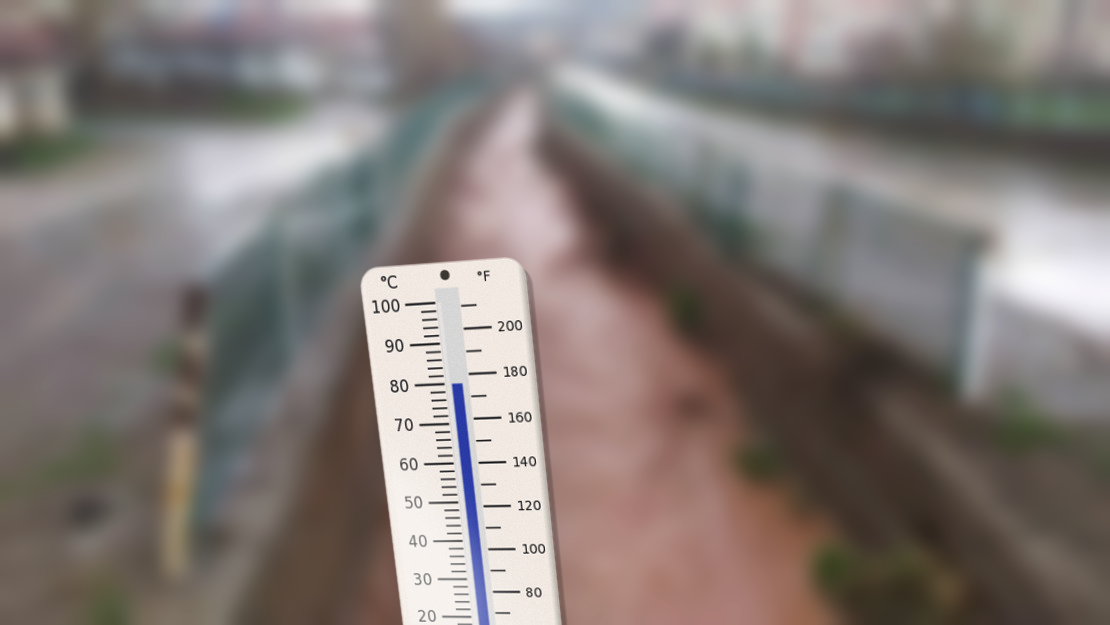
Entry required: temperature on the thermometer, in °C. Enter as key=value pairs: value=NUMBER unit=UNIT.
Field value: value=80 unit=°C
